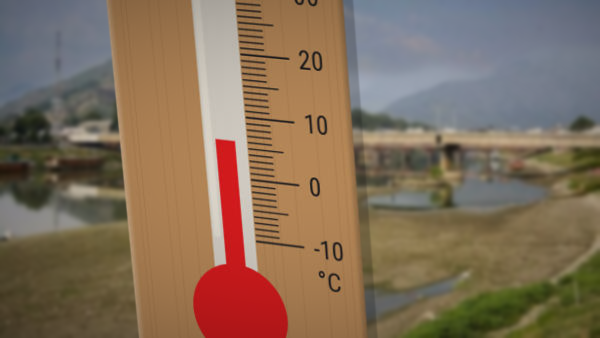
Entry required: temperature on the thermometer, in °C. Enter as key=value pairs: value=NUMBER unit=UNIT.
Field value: value=6 unit=°C
